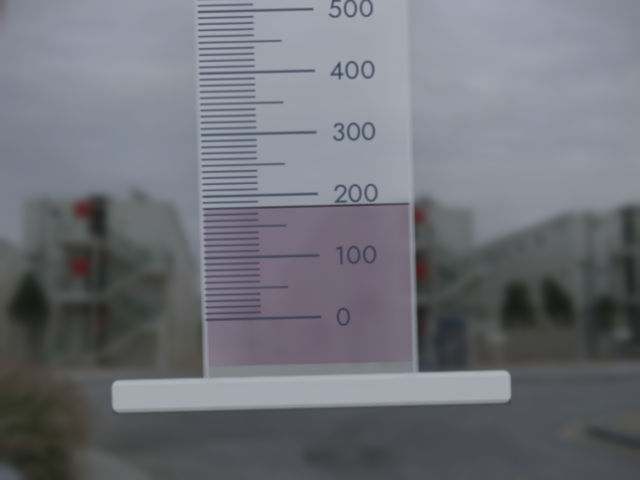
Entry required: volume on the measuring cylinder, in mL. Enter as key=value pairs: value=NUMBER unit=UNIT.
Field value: value=180 unit=mL
